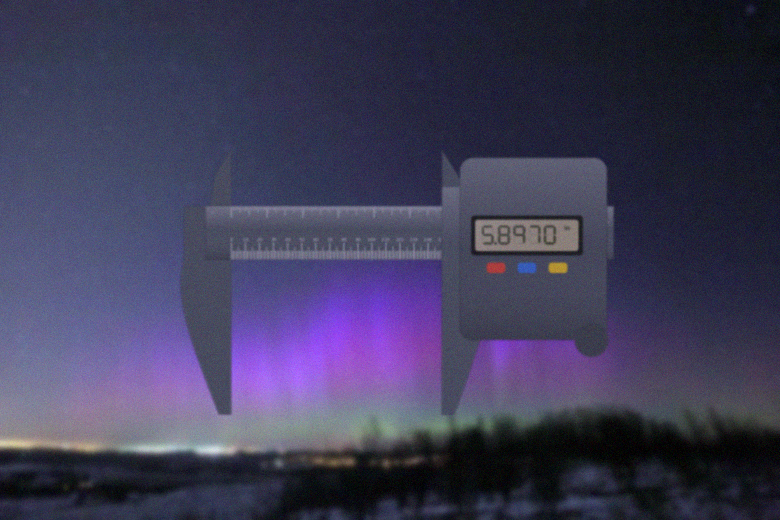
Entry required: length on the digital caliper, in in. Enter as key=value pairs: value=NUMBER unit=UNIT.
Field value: value=5.8970 unit=in
